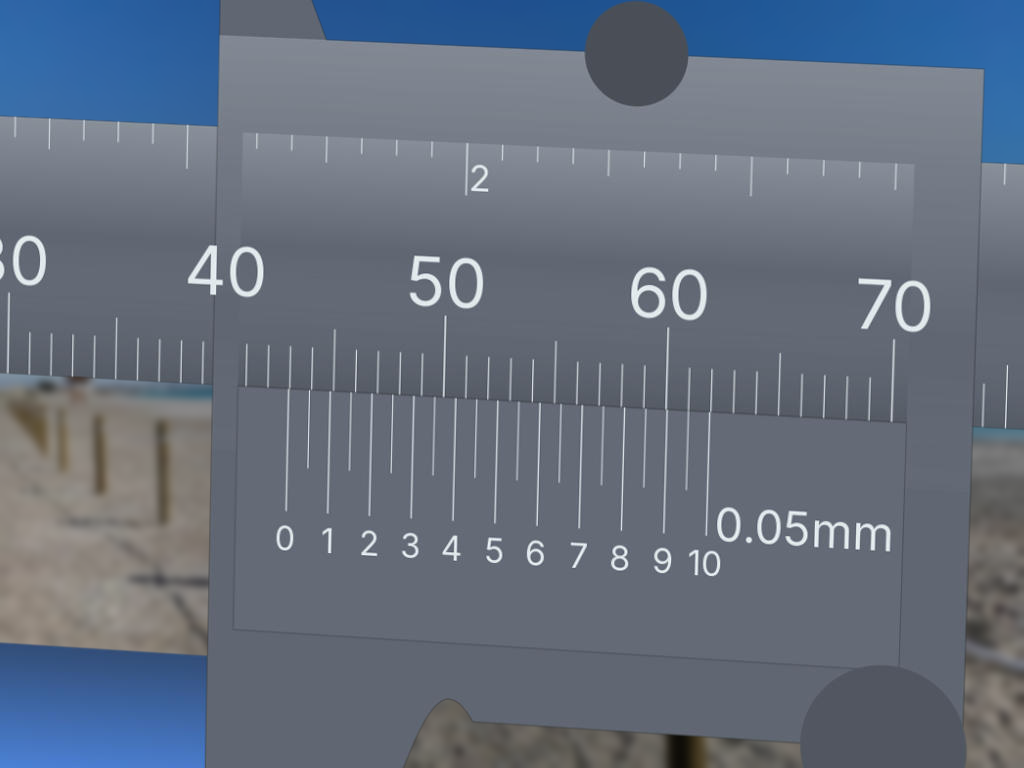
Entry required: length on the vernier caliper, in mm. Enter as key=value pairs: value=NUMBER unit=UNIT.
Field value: value=42.95 unit=mm
